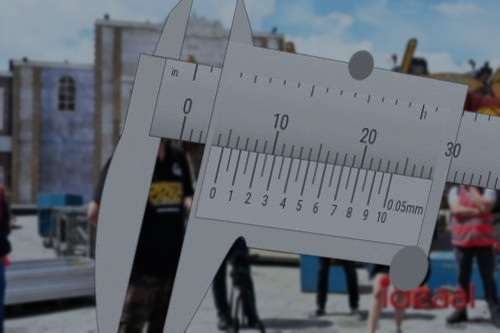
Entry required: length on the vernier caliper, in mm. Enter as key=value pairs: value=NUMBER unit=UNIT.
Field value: value=4.6 unit=mm
